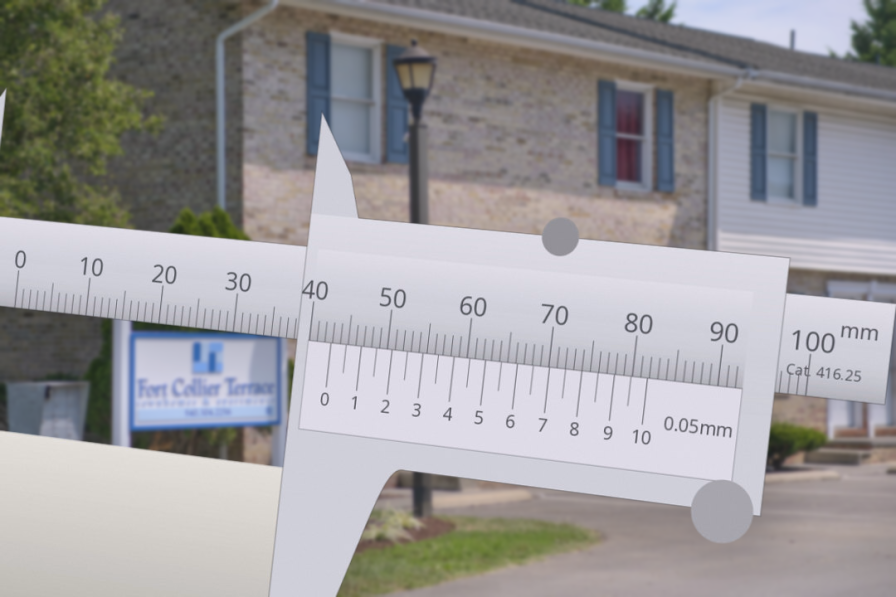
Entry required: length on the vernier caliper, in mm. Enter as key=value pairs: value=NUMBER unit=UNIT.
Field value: value=42.8 unit=mm
